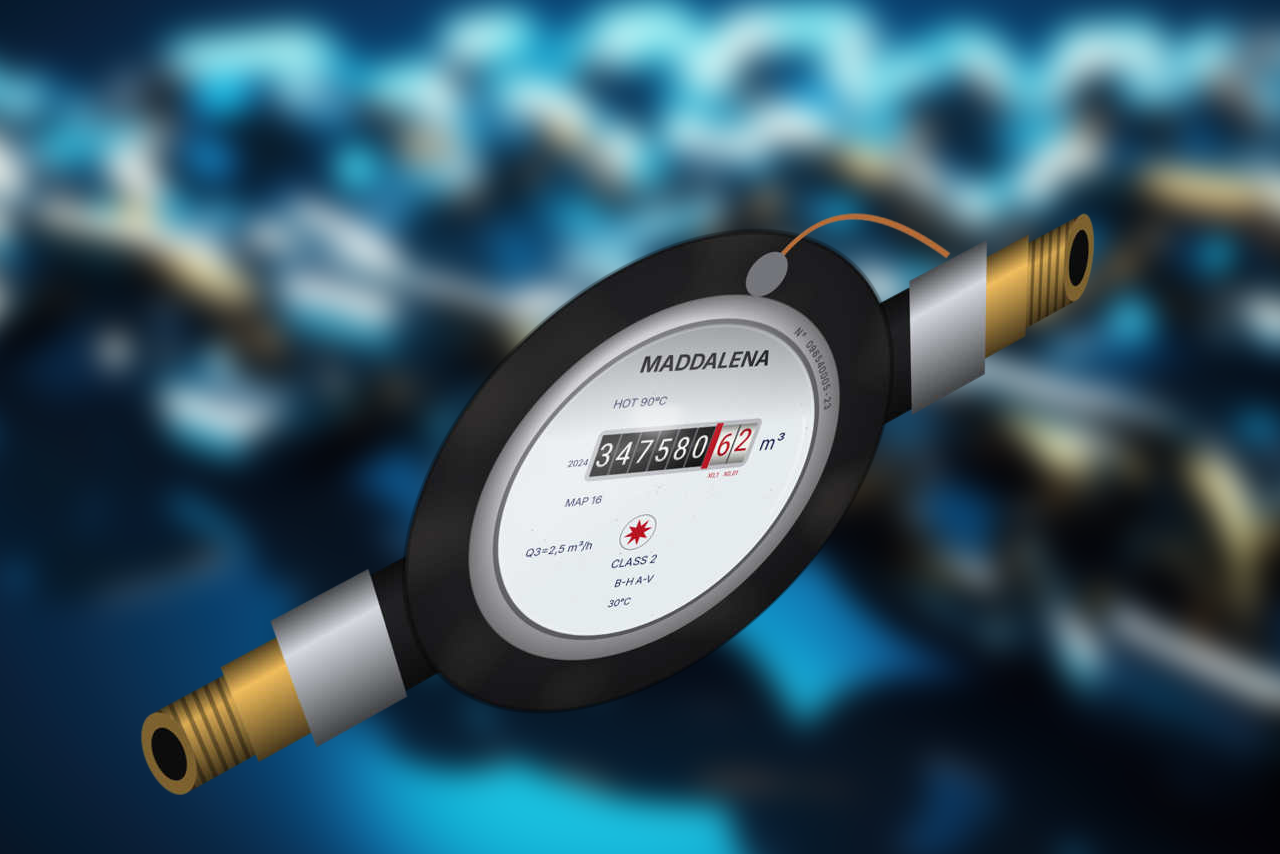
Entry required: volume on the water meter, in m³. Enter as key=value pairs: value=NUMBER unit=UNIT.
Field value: value=347580.62 unit=m³
